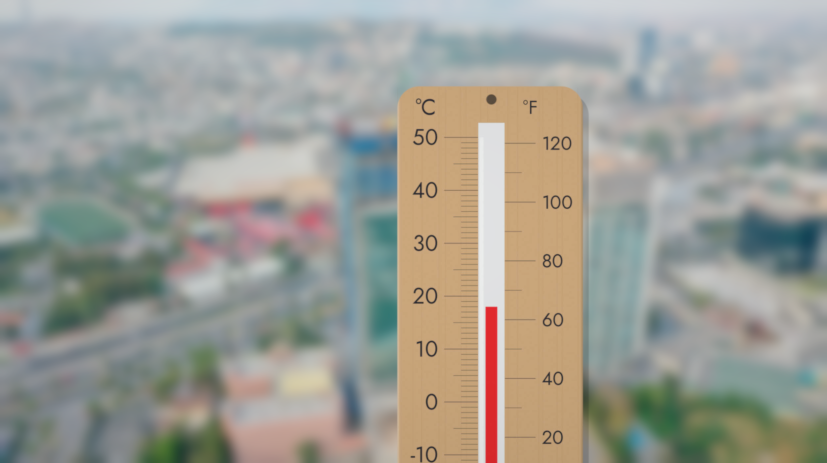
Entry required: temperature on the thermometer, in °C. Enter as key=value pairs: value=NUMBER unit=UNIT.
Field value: value=18 unit=°C
